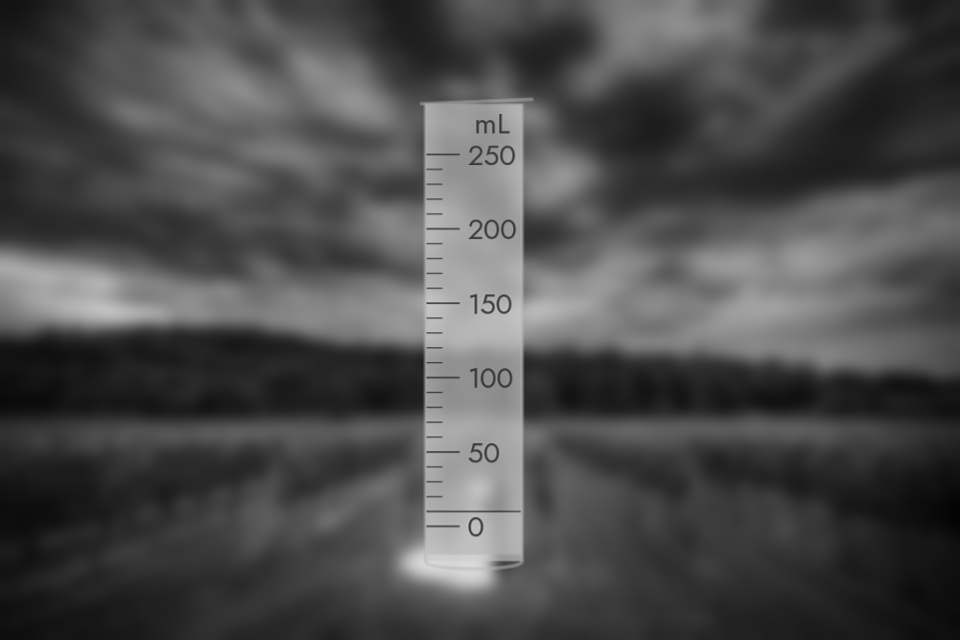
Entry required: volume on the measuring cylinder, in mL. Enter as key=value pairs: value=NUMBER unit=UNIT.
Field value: value=10 unit=mL
